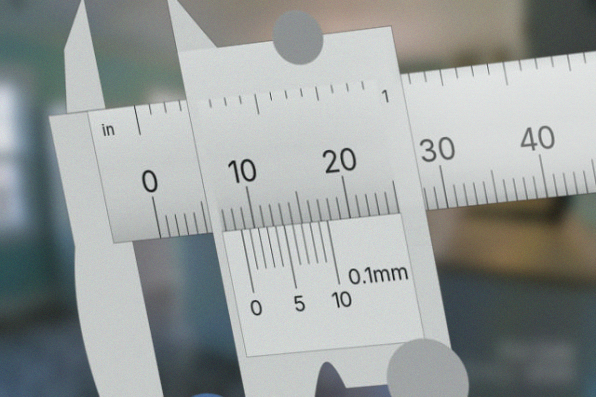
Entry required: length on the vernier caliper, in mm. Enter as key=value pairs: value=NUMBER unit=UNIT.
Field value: value=8.6 unit=mm
